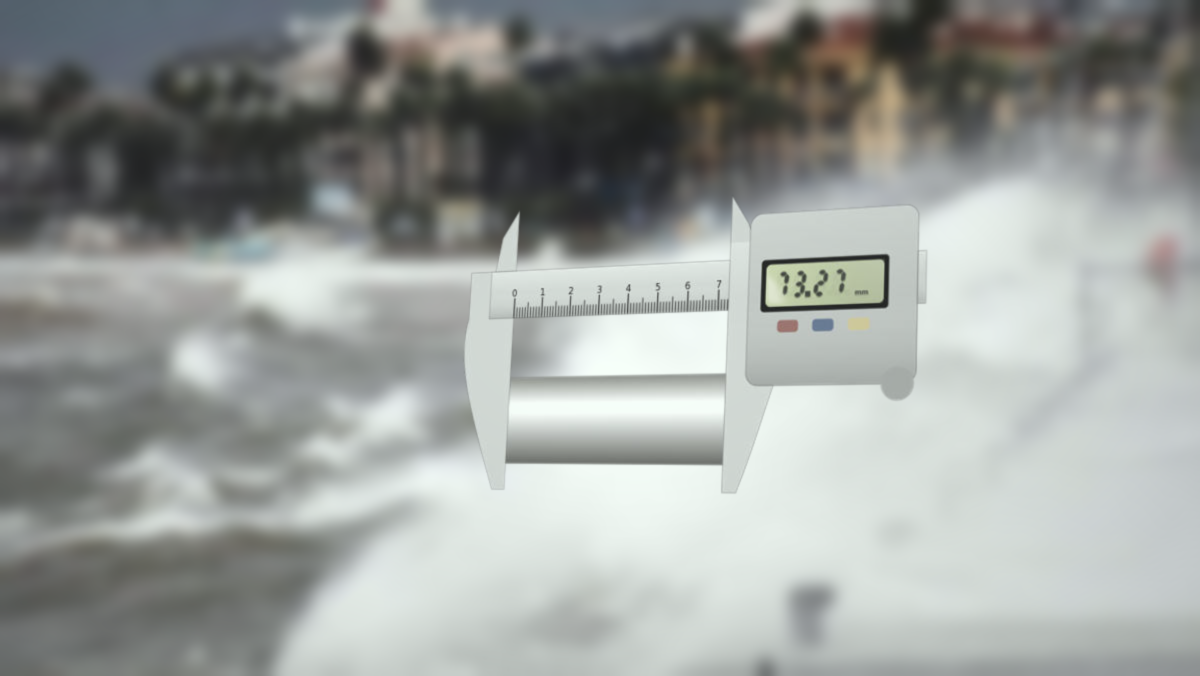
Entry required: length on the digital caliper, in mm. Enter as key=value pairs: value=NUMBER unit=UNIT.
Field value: value=73.27 unit=mm
